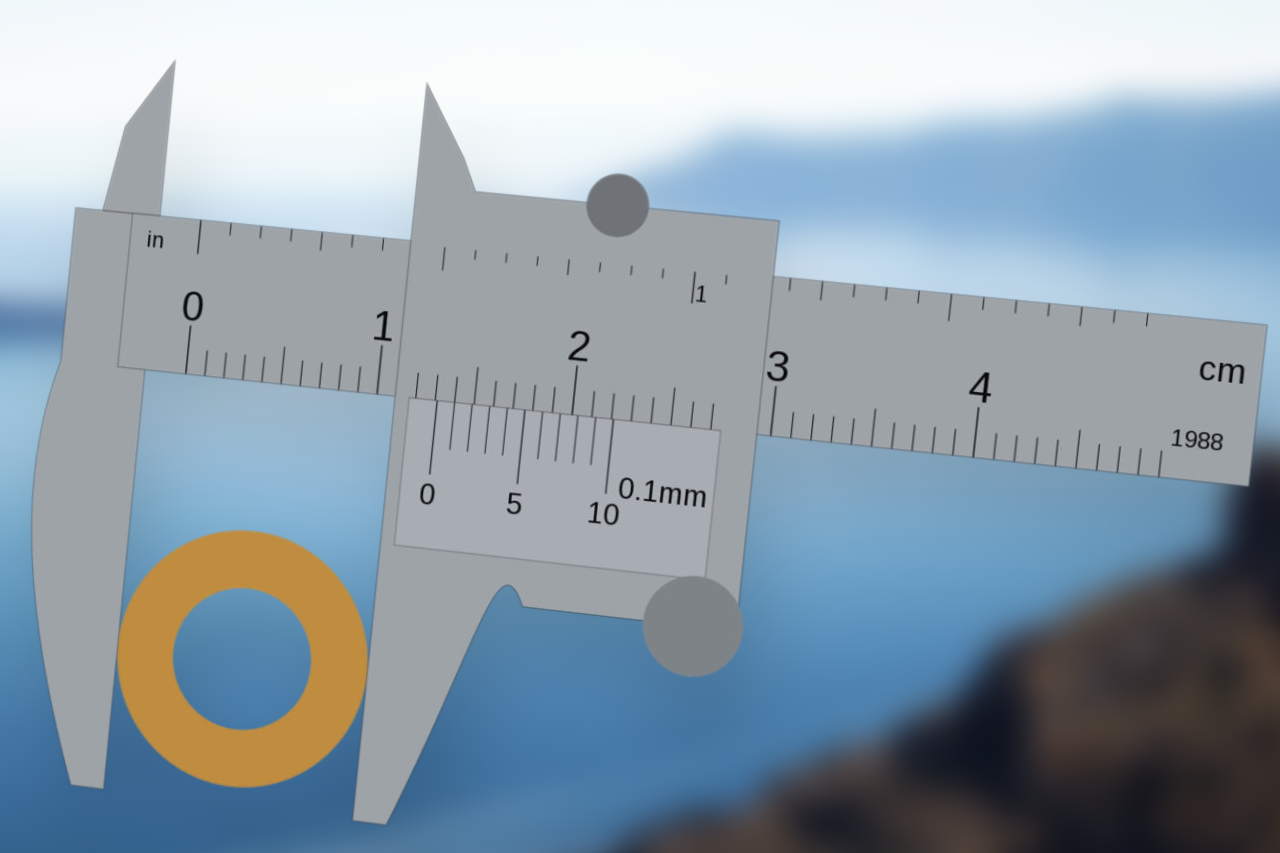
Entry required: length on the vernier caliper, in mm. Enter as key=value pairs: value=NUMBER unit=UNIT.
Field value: value=13.1 unit=mm
